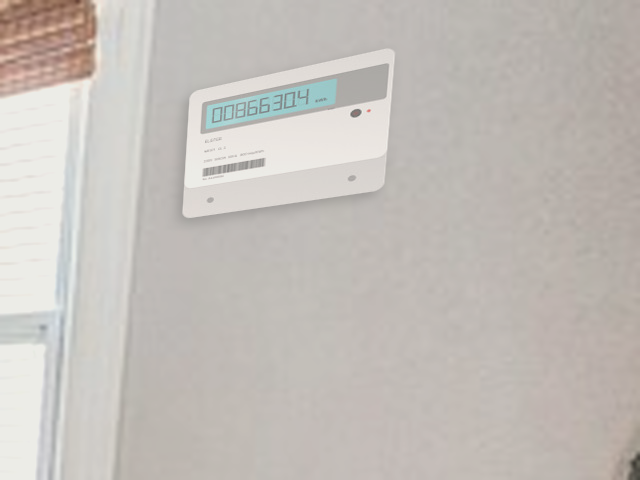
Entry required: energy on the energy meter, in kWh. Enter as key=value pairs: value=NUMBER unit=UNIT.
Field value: value=86630.4 unit=kWh
